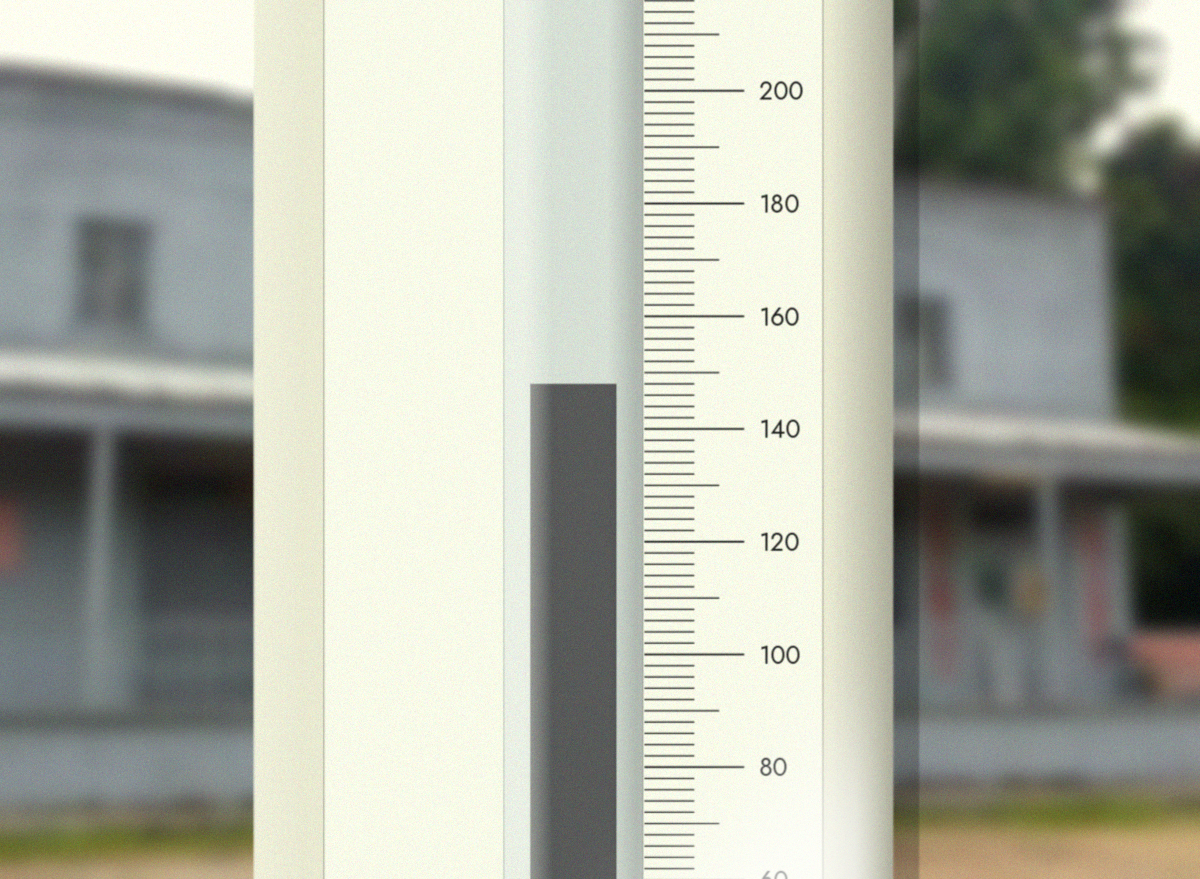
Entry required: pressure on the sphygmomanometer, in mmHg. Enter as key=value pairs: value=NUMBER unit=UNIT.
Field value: value=148 unit=mmHg
